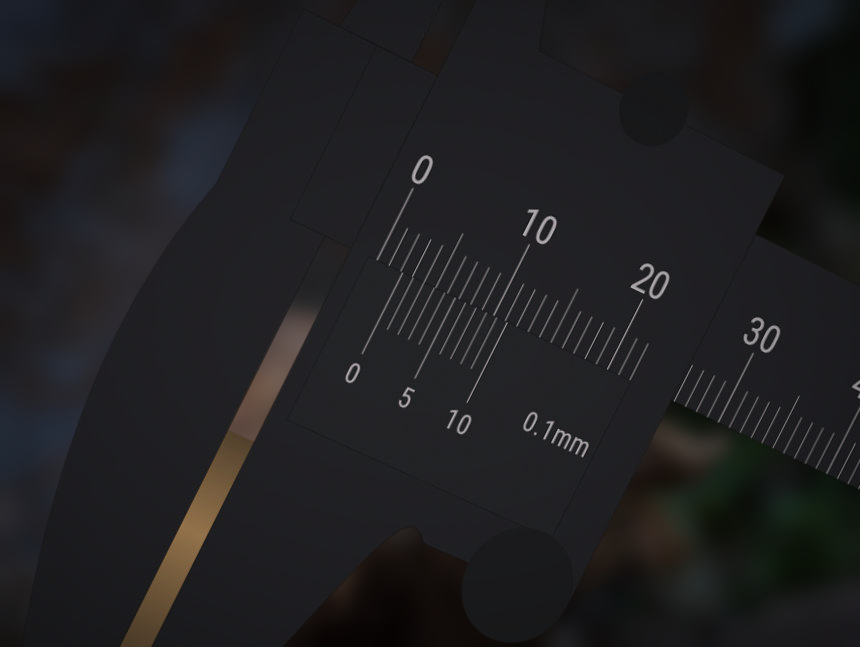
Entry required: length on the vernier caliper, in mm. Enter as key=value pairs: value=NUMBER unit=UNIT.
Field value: value=2.2 unit=mm
